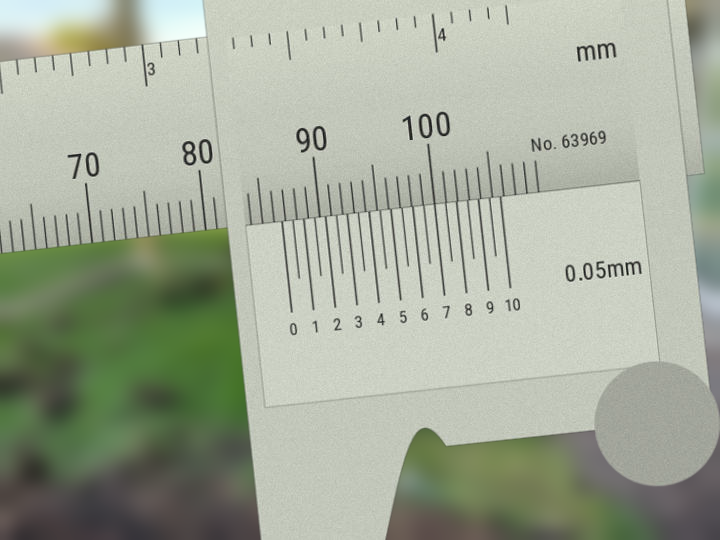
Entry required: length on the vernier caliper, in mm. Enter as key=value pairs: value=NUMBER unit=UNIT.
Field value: value=86.7 unit=mm
